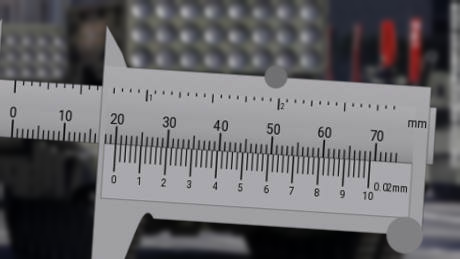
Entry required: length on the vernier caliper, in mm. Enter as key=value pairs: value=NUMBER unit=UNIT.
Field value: value=20.0 unit=mm
